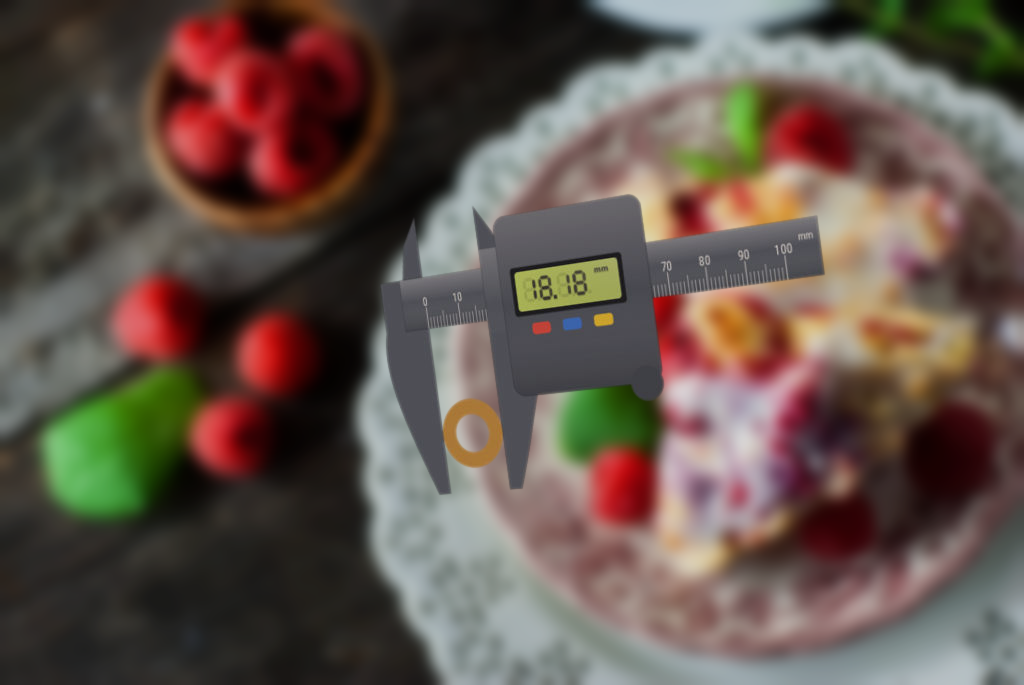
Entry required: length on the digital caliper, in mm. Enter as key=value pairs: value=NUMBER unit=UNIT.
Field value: value=18.18 unit=mm
